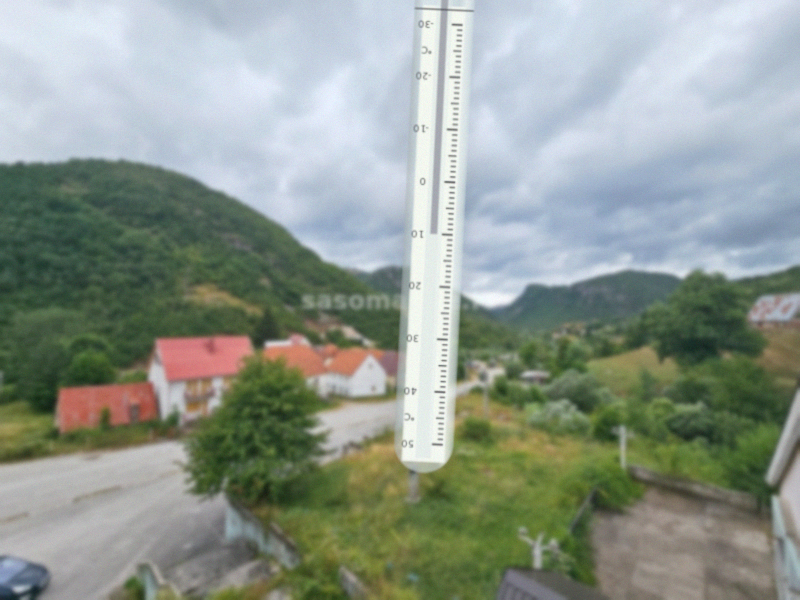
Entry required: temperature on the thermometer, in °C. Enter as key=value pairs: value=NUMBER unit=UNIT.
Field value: value=10 unit=°C
